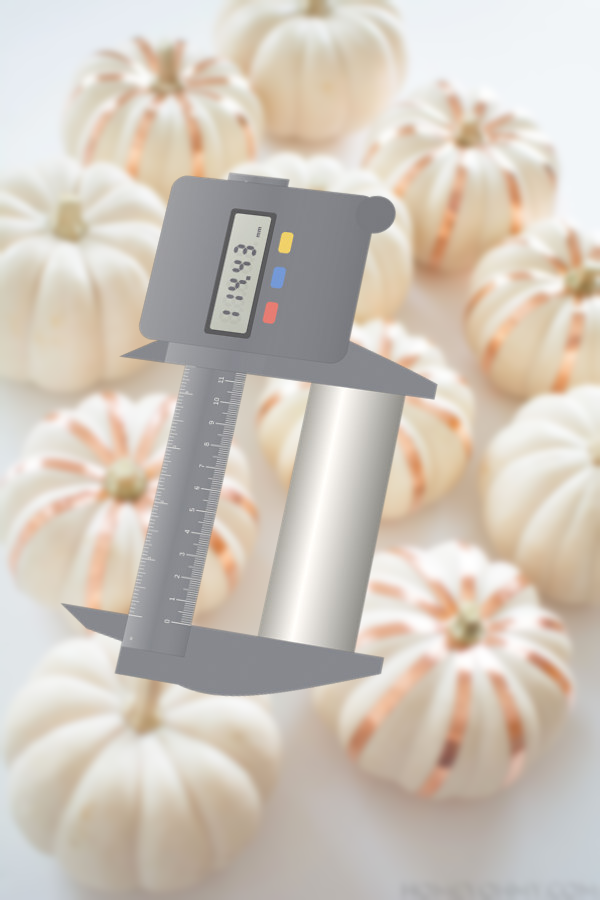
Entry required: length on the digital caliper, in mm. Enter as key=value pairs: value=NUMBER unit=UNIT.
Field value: value=114.43 unit=mm
